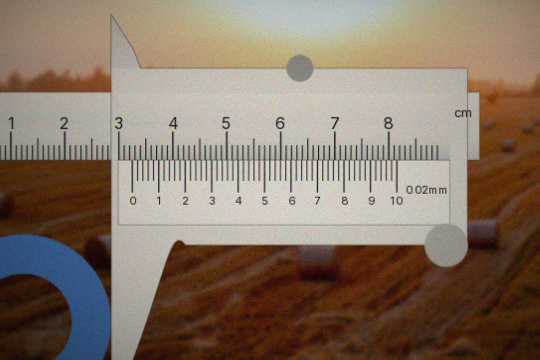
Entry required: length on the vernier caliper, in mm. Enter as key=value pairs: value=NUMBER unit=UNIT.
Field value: value=32.5 unit=mm
